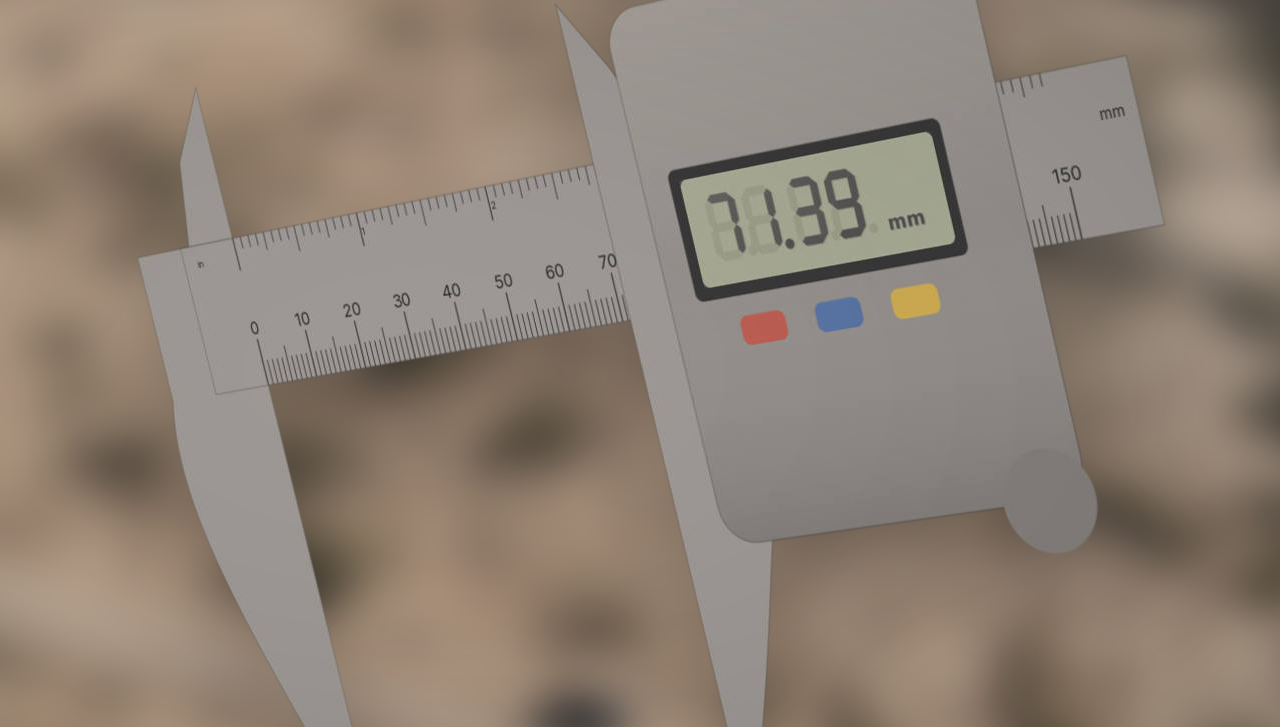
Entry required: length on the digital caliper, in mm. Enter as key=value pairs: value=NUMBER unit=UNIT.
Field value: value=71.39 unit=mm
